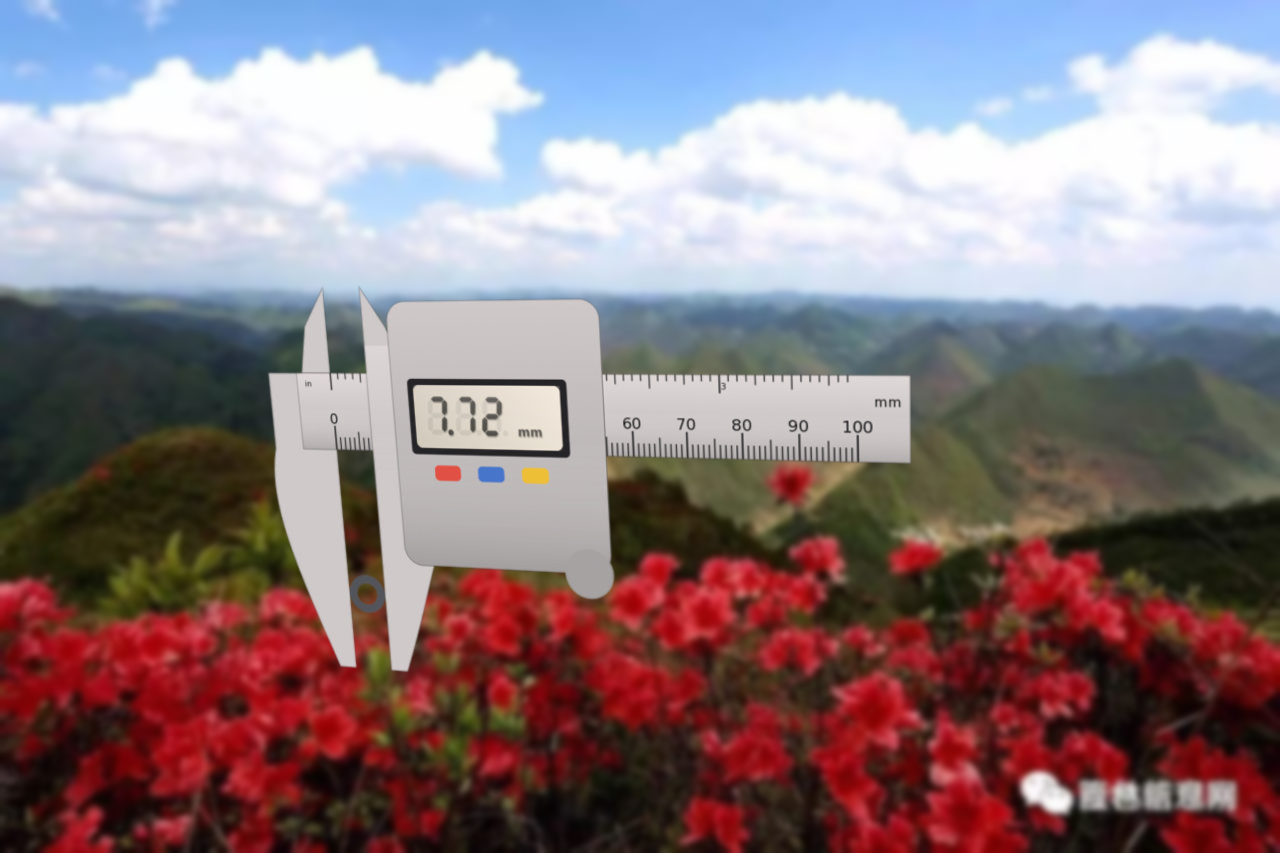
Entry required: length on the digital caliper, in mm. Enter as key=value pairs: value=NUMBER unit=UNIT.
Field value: value=7.72 unit=mm
